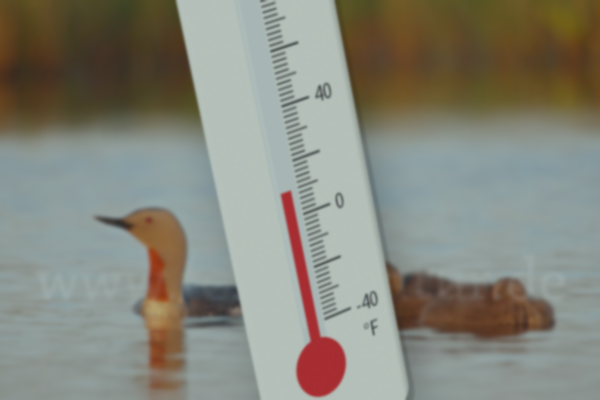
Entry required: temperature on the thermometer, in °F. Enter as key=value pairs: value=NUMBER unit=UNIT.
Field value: value=10 unit=°F
